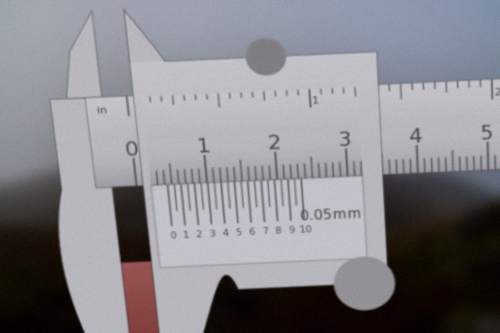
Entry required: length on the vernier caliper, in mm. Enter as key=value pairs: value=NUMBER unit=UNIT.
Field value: value=4.4 unit=mm
